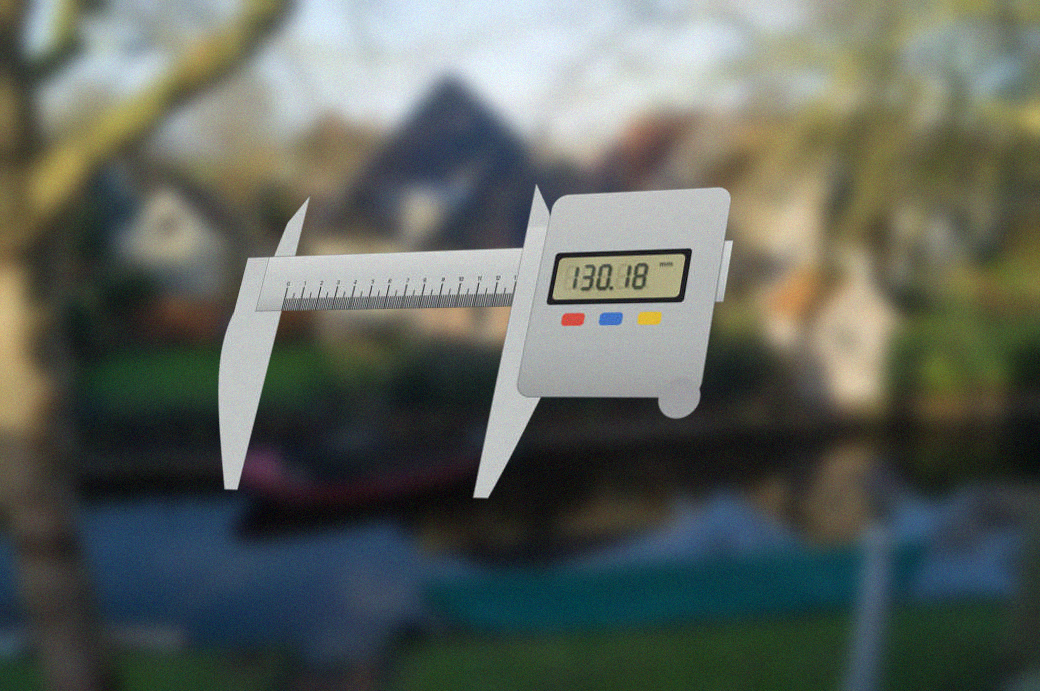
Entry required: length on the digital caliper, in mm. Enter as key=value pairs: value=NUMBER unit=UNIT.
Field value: value=130.18 unit=mm
